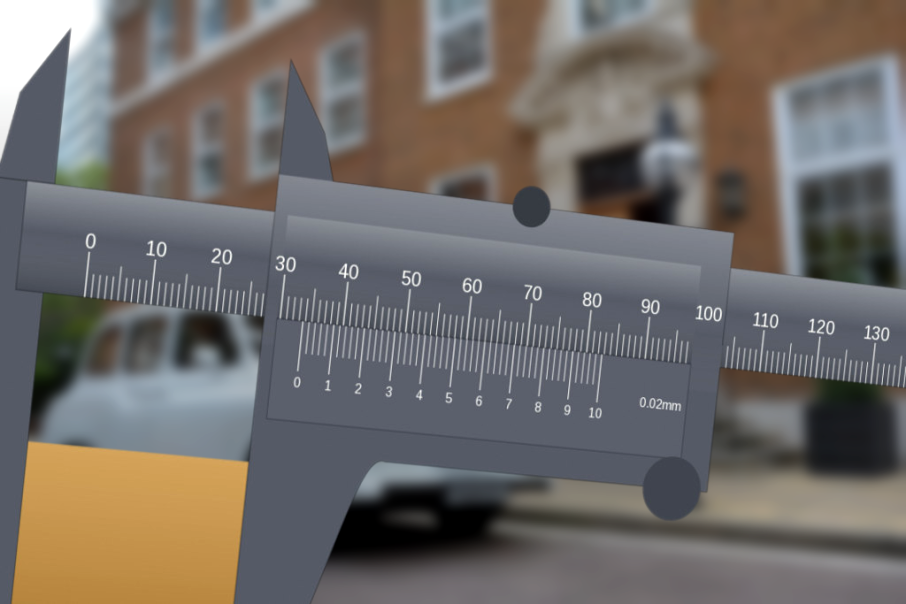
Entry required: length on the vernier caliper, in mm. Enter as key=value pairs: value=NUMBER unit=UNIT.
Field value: value=33.6 unit=mm
